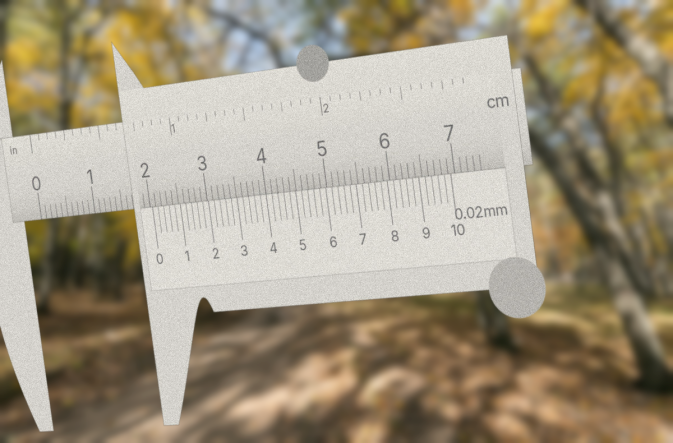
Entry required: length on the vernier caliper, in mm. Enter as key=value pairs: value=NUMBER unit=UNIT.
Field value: value=20.4 unit=mm
